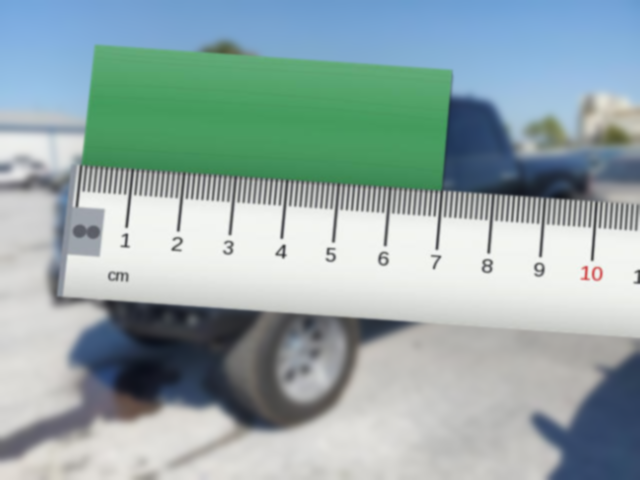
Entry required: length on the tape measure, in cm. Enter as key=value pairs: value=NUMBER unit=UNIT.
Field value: value=7 unit=cm
